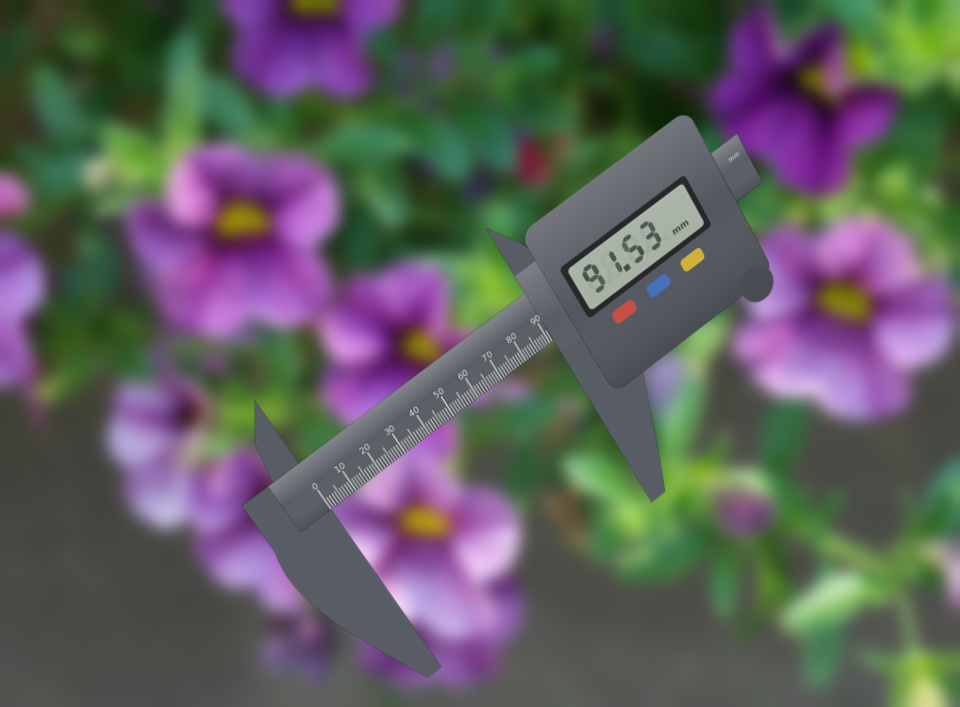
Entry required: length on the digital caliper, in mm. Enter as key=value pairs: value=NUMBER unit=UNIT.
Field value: value=91.53 unit=mm
